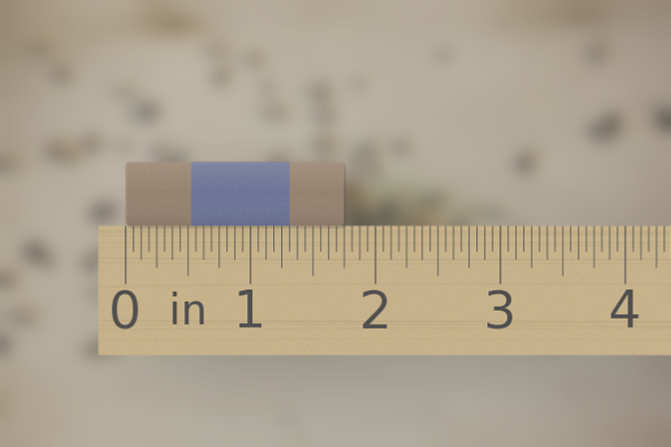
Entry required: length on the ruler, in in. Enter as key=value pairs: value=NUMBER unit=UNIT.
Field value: value=1.75 unit=in
